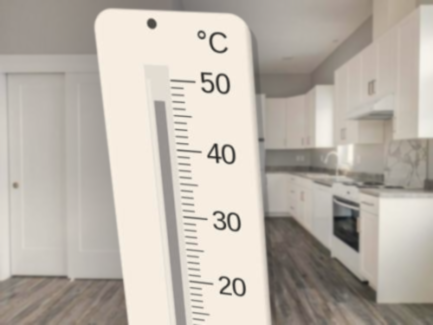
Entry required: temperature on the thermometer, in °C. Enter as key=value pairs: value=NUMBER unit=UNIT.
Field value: value=47 unit=°C
